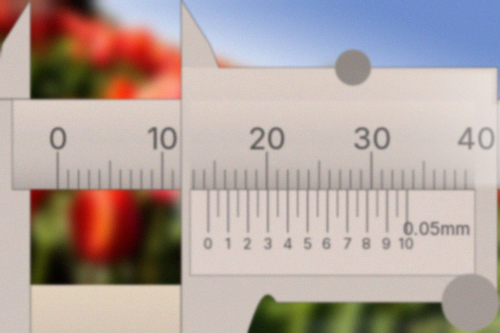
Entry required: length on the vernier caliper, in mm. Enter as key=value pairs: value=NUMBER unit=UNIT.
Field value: value=14.4 unit=mm
